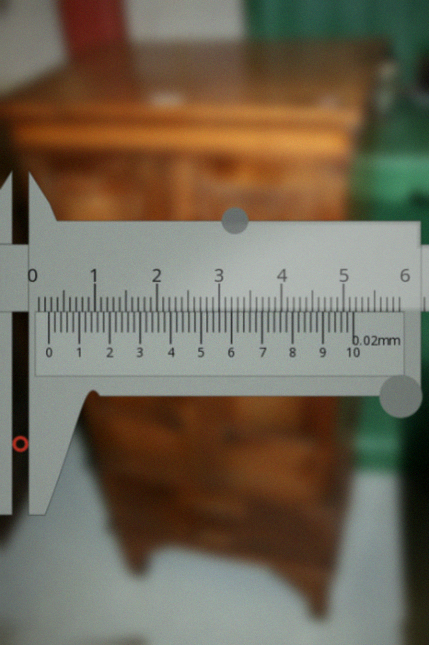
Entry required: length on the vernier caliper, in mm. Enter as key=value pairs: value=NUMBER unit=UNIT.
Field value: value=2.6 unit=mm
